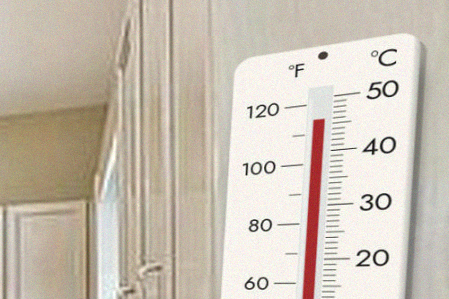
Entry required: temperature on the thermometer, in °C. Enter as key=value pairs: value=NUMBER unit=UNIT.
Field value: value=46 unit=°C
